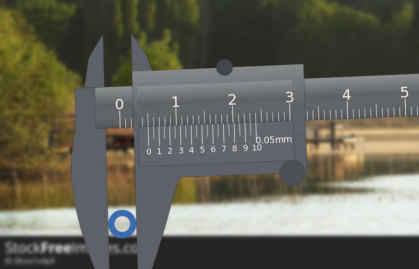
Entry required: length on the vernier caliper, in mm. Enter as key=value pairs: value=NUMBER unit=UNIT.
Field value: value=5.0 unit=mm
